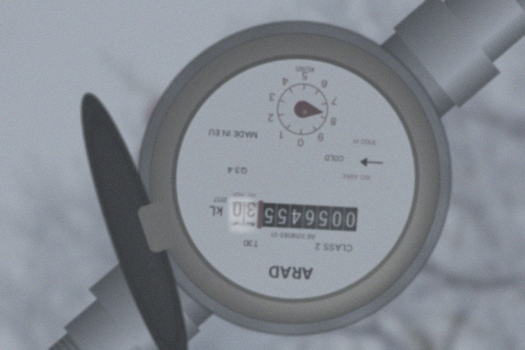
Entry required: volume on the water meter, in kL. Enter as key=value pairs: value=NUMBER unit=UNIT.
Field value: value=56455.297 unit=kL
